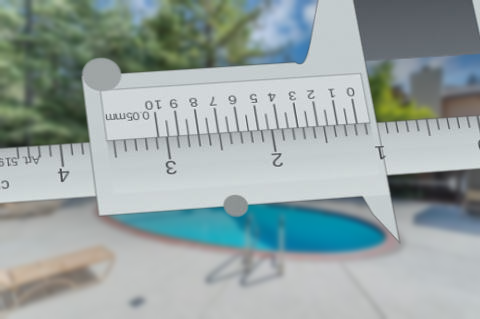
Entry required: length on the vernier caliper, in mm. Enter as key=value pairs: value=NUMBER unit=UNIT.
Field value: value=11.8 unit=mm
